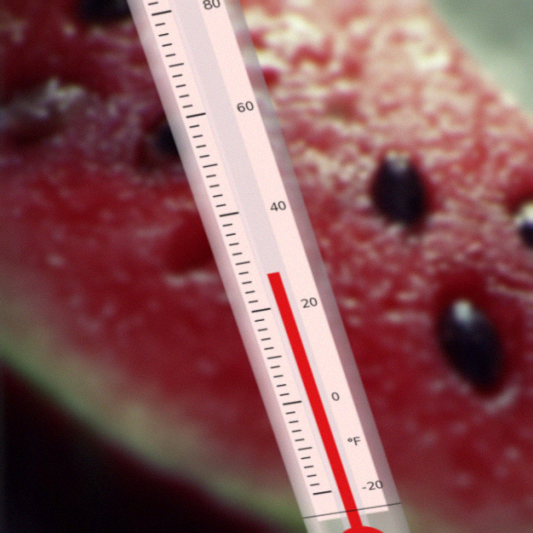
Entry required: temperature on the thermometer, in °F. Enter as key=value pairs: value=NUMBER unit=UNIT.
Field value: value=27 unit=°F
